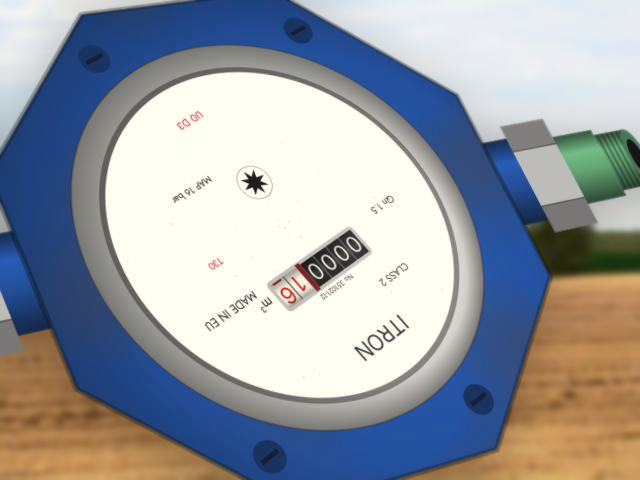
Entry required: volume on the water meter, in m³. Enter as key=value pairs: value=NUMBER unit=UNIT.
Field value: value=0.16 unit=m³
